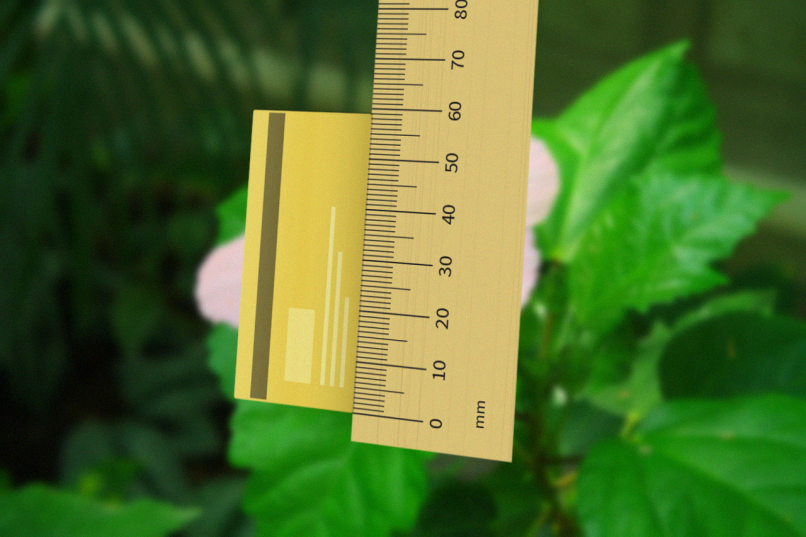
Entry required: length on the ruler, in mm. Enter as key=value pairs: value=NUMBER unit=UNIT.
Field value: value=59 unit=mm
